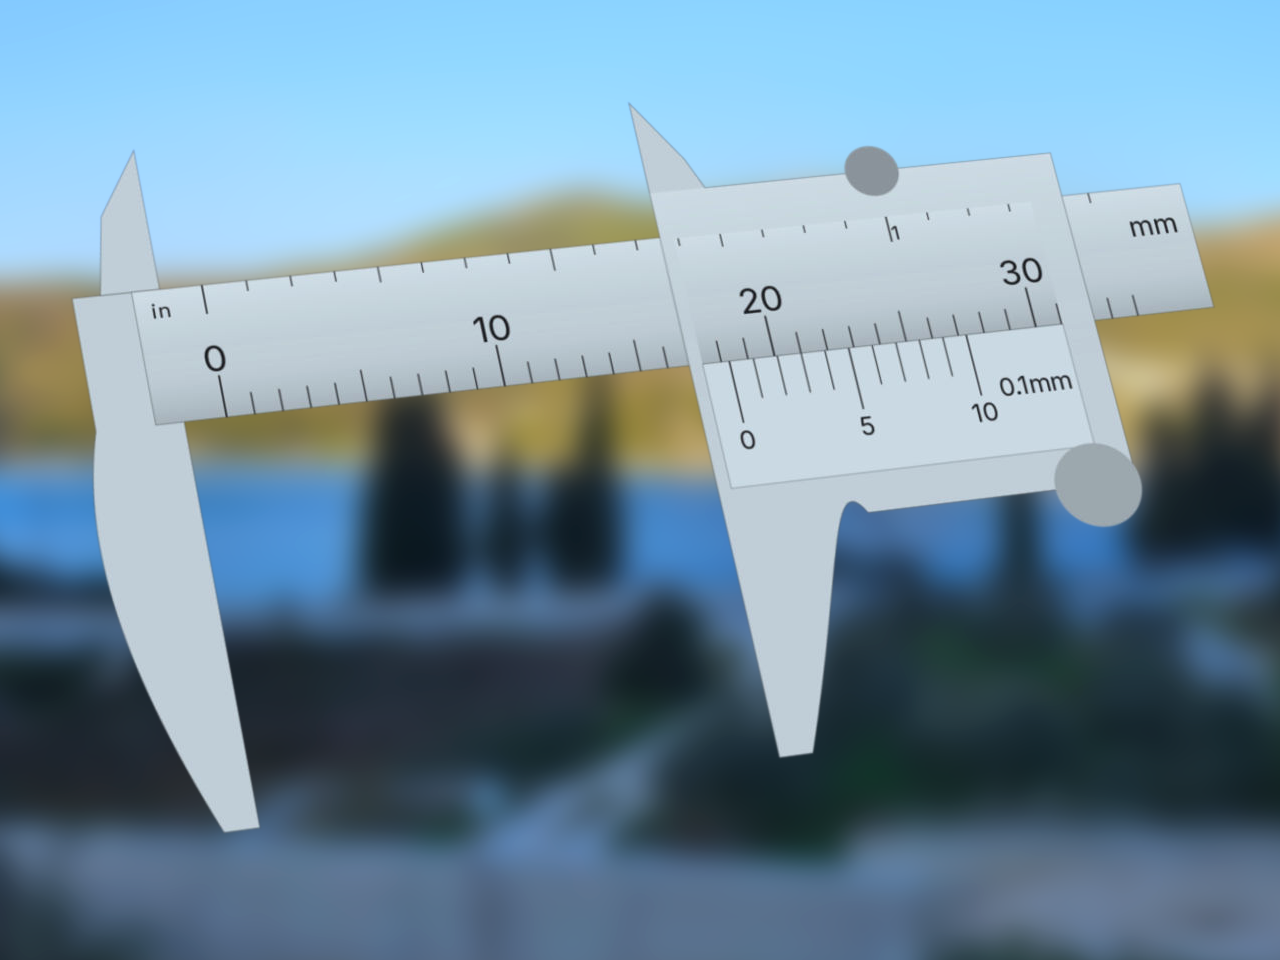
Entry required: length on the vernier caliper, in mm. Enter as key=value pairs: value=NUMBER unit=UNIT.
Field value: value=18.3 unit=mm
